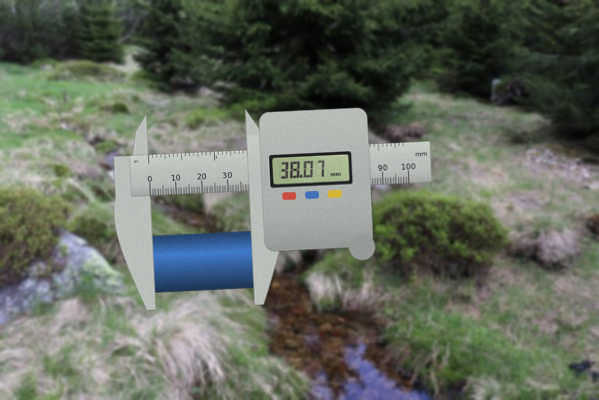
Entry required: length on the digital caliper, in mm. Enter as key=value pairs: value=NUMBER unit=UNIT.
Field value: value=38.07 unit=mm
